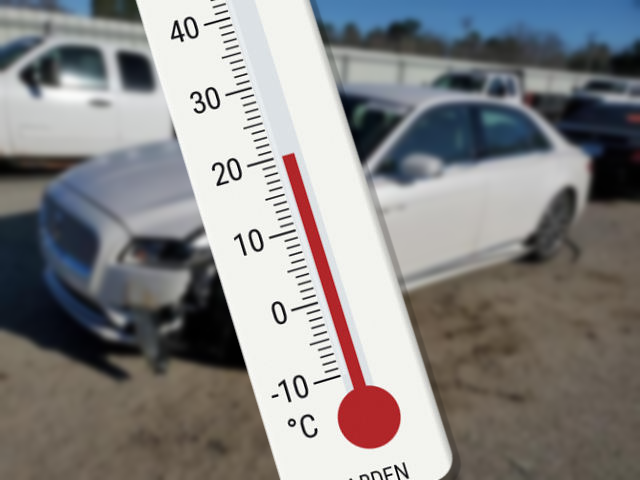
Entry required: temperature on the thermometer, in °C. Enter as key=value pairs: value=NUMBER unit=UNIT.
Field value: value=20 unit=°C
